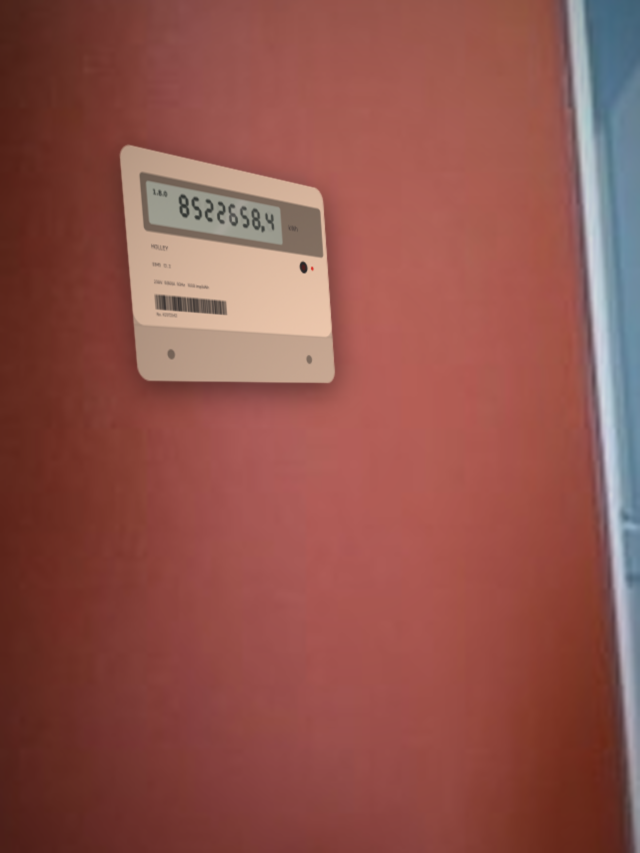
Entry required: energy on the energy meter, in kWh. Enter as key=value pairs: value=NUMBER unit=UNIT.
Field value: value=8522658.4 unit=kWh
